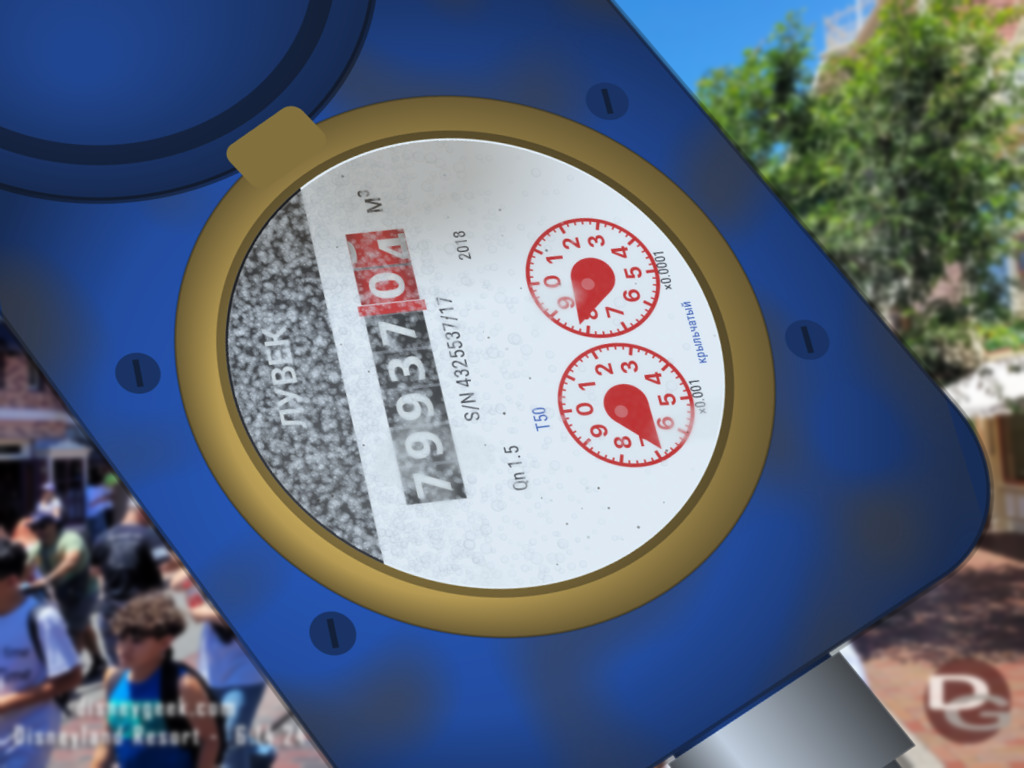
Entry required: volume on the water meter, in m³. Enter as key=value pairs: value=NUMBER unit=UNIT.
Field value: value=79937.0368 unit=m³
